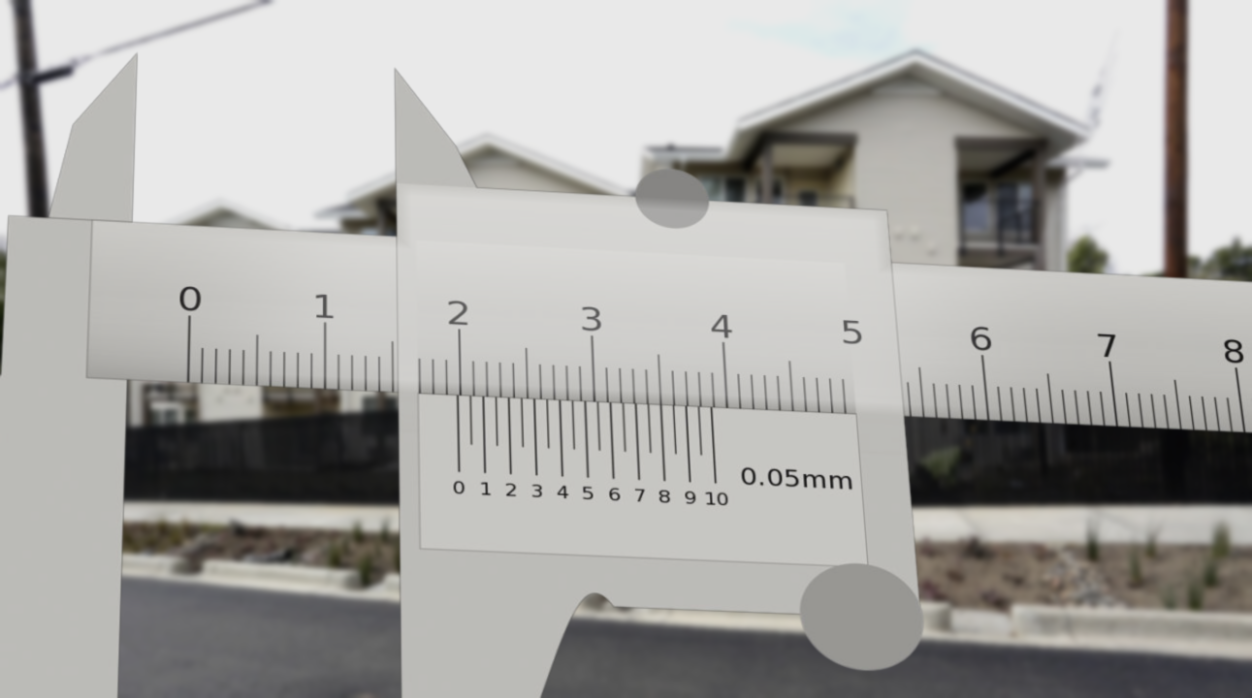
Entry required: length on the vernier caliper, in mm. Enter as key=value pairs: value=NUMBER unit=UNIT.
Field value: value=19.8 unit=mm
